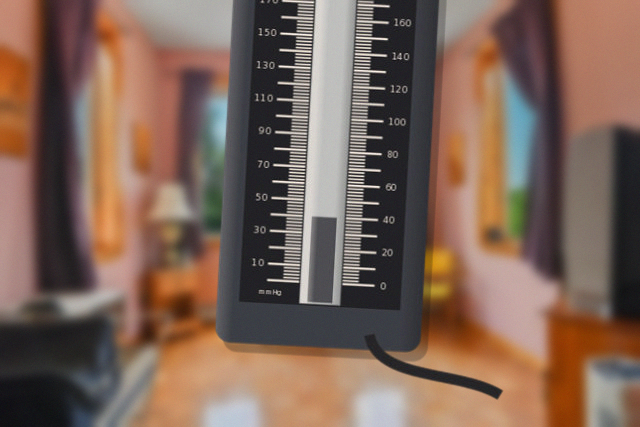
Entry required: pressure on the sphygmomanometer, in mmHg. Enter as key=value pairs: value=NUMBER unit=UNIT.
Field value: value=40 unit=mmHg
